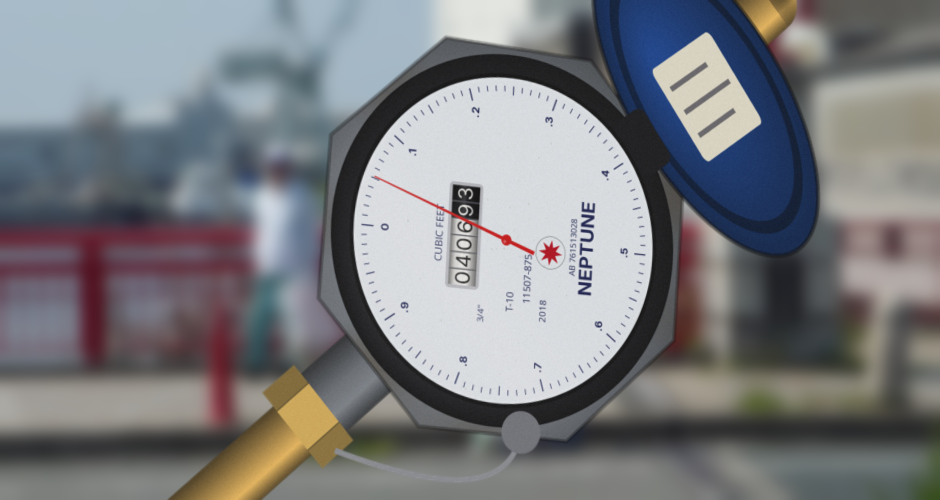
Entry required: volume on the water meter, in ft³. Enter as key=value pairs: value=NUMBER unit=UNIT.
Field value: value=40693.05 unit=ft³
